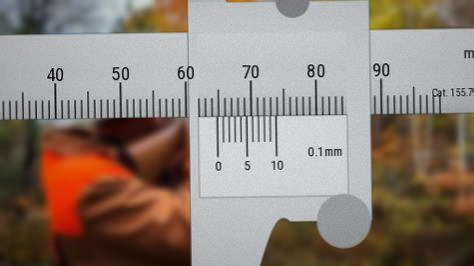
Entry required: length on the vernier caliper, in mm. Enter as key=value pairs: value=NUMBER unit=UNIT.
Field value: value=64.8 unit=mm
